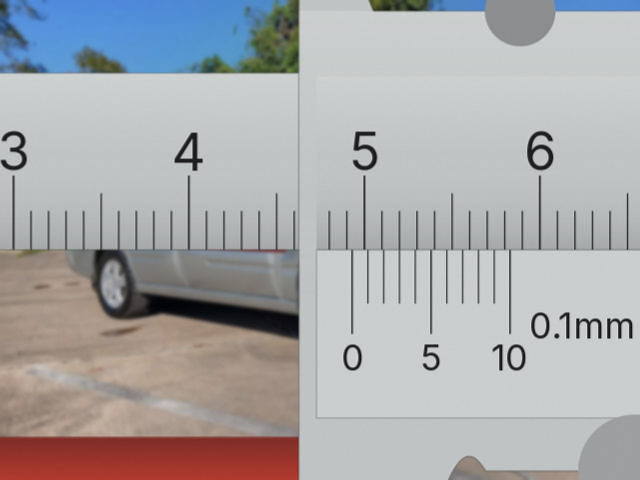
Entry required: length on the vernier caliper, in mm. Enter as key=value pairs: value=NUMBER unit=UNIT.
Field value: value=49.3 unit=mm
